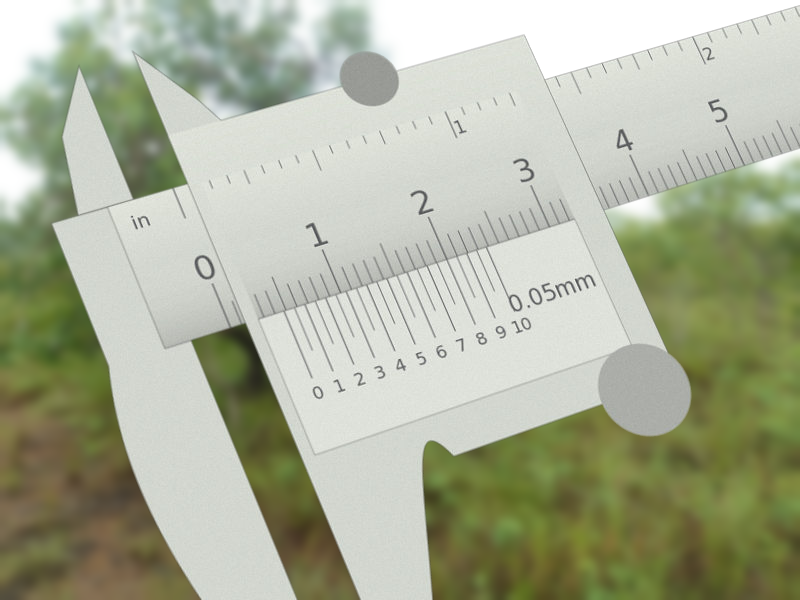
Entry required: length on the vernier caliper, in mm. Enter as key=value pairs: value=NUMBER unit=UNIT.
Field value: value=4.8 unit=mm
